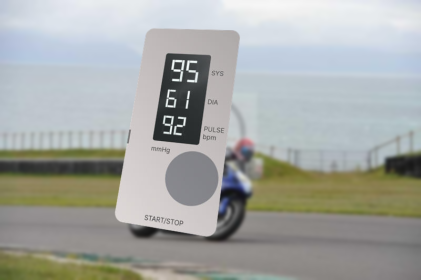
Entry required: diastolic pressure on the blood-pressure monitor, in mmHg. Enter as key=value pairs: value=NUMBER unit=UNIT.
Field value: value=61 unit=mmHg
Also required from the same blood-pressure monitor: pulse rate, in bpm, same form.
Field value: value=92 unit=bpm
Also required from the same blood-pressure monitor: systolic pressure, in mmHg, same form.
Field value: value=95 unit=mmHg
